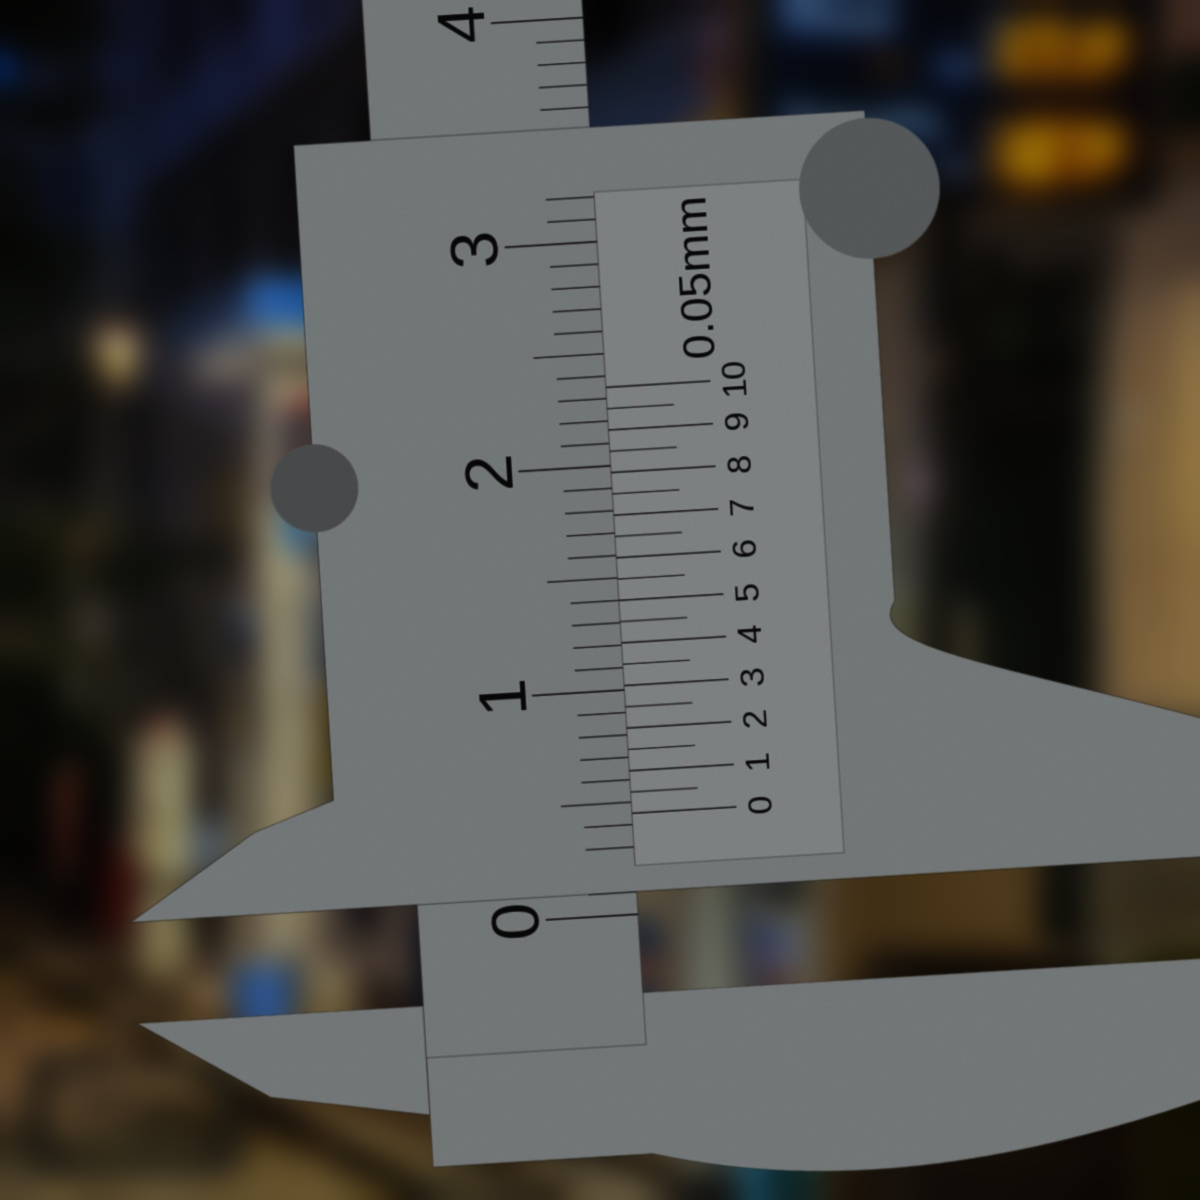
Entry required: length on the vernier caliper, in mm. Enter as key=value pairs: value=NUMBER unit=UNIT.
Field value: value=4.5 unit=mm
